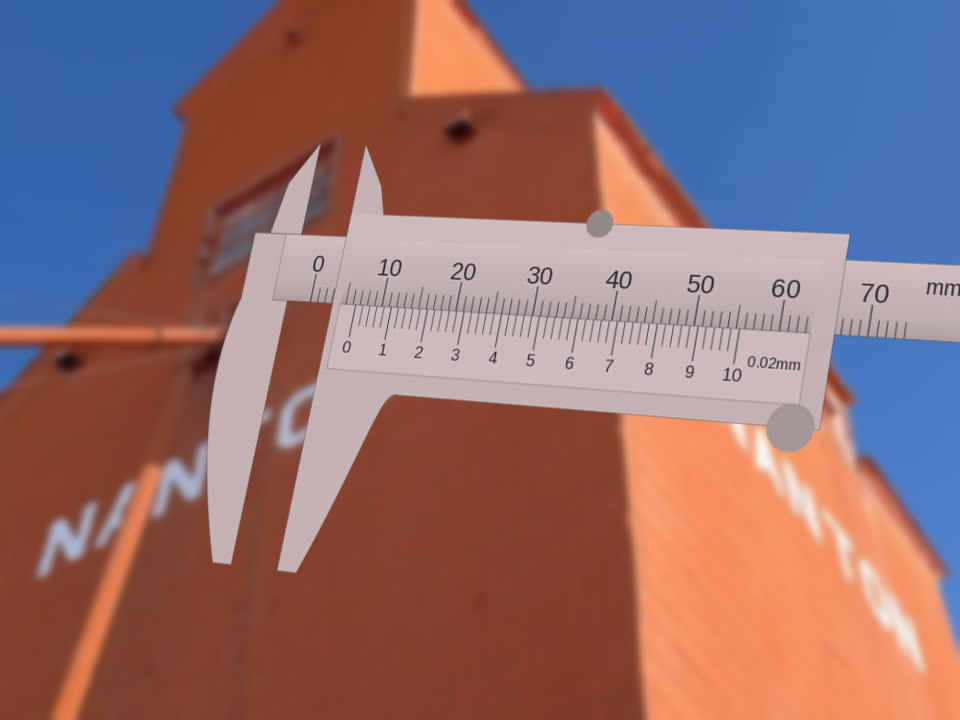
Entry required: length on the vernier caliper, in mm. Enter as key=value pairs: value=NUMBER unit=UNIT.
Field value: value=6.4 unit=mm
